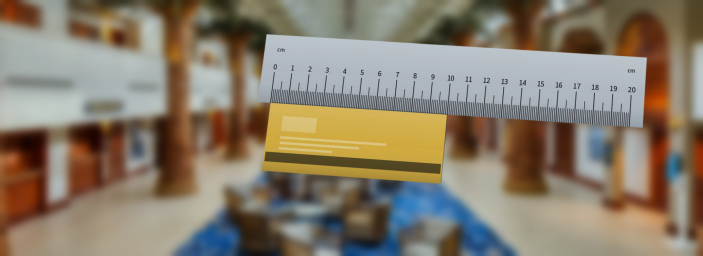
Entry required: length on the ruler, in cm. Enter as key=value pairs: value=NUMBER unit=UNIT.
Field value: value=10 unit=cm
